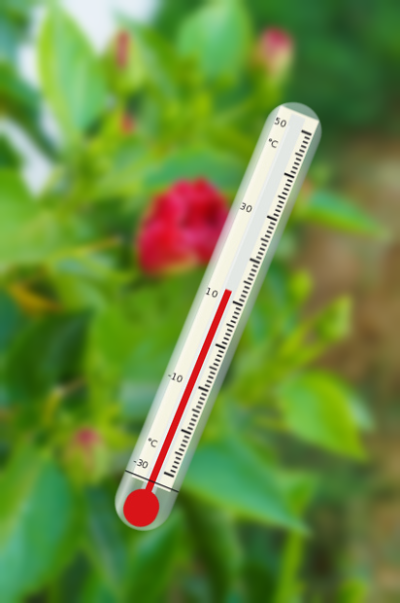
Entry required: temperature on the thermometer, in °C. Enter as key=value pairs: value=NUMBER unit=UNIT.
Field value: value=12 unit=°C
